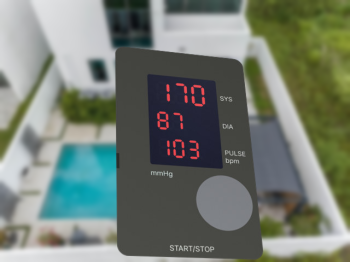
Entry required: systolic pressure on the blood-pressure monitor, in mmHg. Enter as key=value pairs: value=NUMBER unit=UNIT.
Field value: value=170 unit=mmHg
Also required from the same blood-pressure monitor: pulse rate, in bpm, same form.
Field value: value=103 unit=bpm
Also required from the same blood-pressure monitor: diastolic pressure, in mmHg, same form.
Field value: value=87 unit=mmHg
